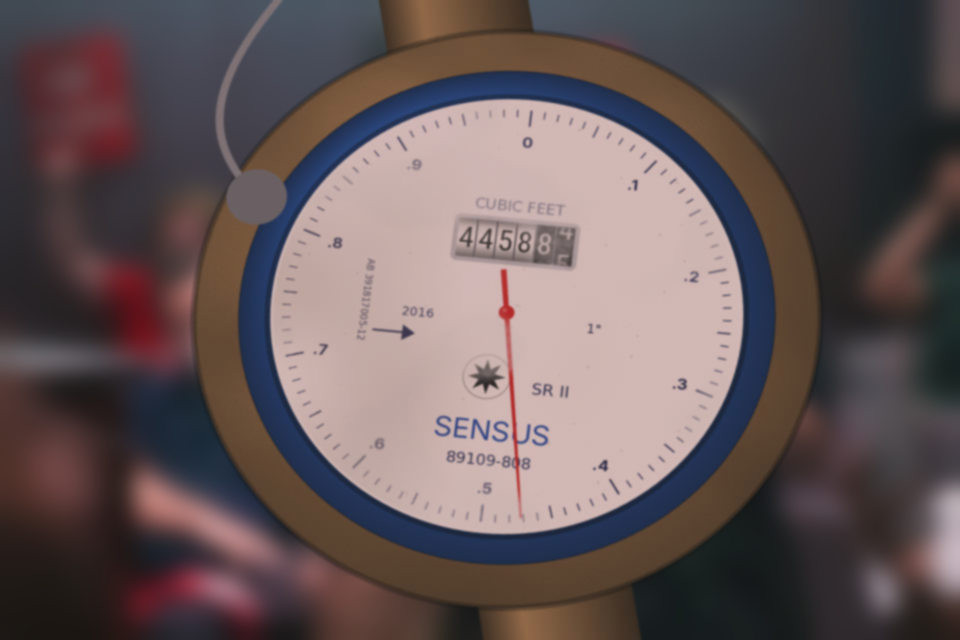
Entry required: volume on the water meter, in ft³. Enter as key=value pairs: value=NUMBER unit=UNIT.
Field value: value=445884.47 unit=ft³
